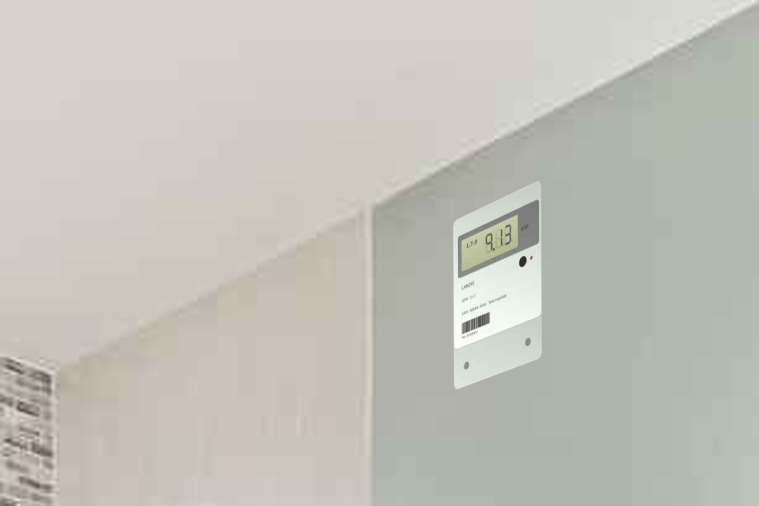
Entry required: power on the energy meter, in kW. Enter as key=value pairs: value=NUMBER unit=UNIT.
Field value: value=9.13 unit=kW
